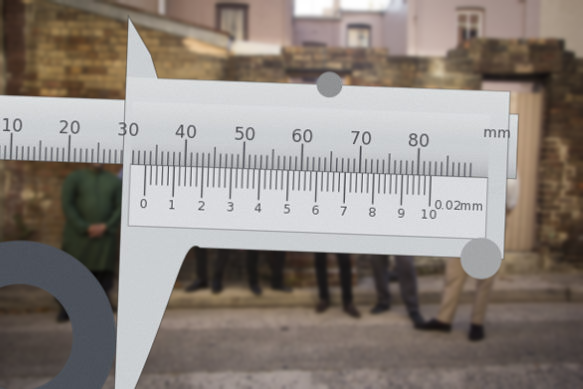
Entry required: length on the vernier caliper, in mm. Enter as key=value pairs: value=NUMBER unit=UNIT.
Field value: value=33.2 unit=mm
